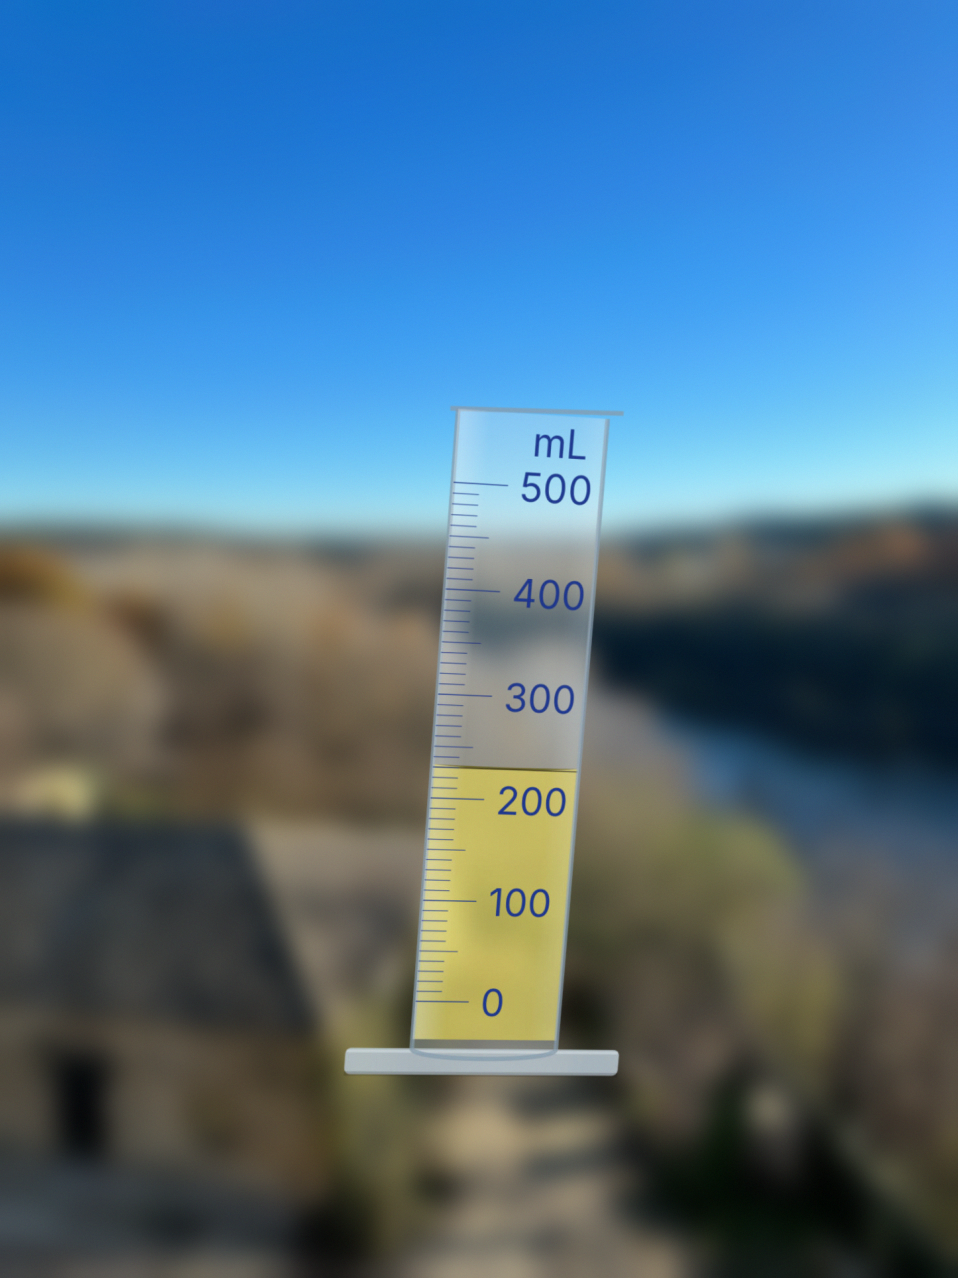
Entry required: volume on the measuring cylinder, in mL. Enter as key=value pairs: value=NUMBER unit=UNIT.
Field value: value=230 unit=mL
